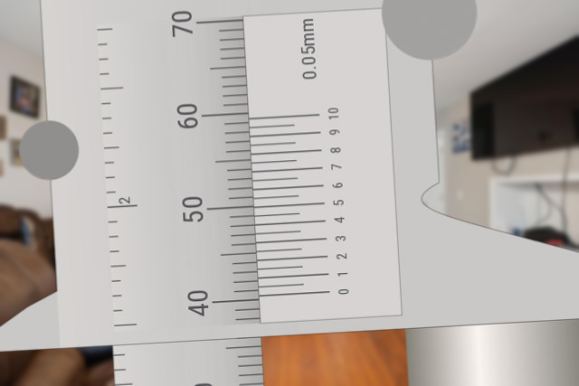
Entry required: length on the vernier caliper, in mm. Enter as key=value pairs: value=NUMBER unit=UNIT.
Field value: value=40.4 unit=mm
